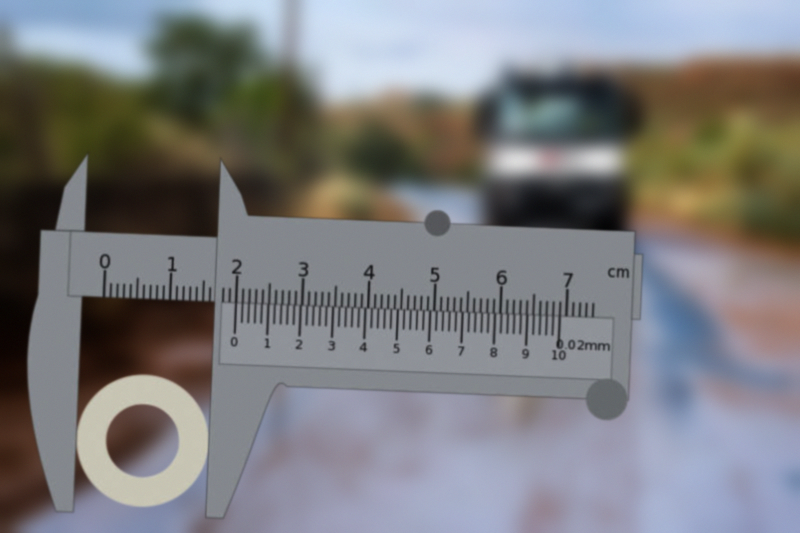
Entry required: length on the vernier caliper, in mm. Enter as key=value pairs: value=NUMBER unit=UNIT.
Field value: value=20.0 unit=mm
